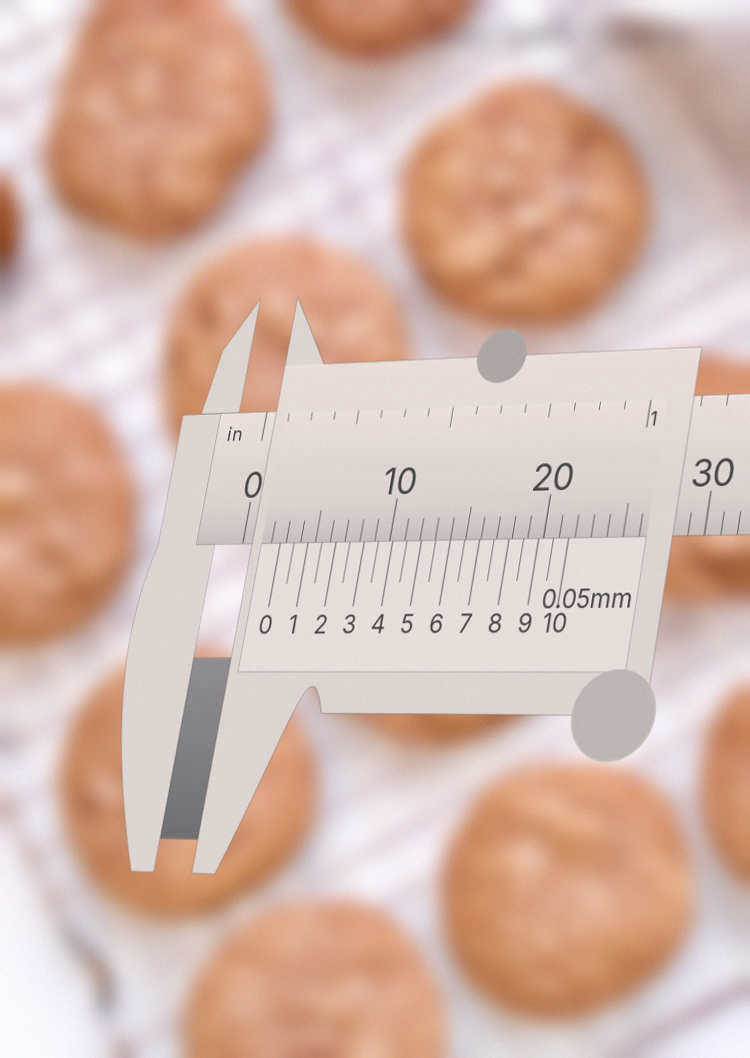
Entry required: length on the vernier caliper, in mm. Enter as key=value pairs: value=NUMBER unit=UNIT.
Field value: value=2.6 unit=mm
